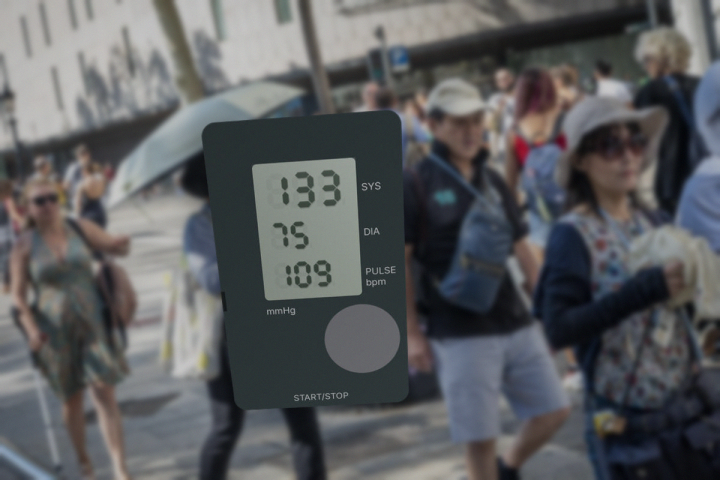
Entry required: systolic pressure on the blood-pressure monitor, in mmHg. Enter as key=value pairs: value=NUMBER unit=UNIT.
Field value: value=133 unit=mmHg
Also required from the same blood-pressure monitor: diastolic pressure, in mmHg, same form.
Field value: value=75 unit=mmHg
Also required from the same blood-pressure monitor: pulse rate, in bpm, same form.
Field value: value=109 unit=bpm
